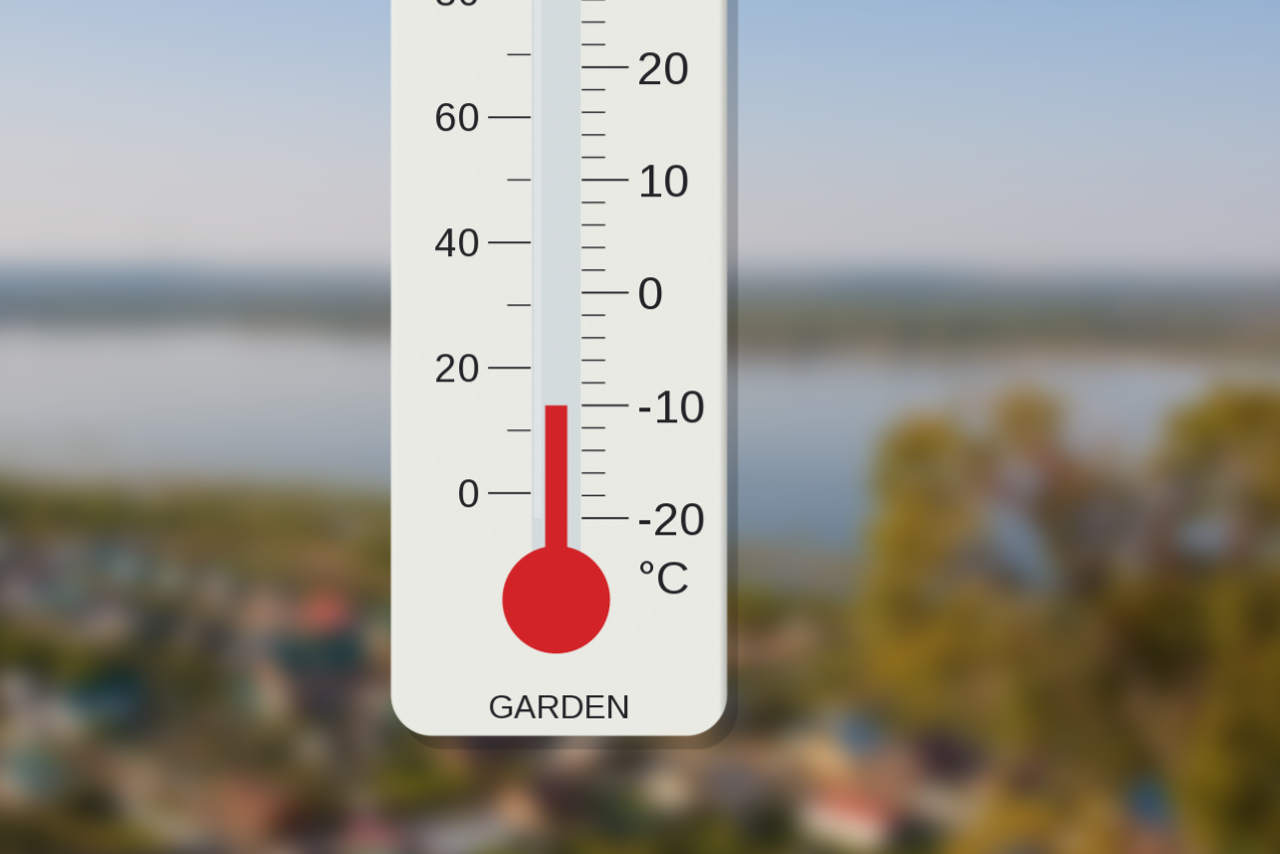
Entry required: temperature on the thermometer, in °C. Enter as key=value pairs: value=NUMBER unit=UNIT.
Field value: value=-10 unit=°C
